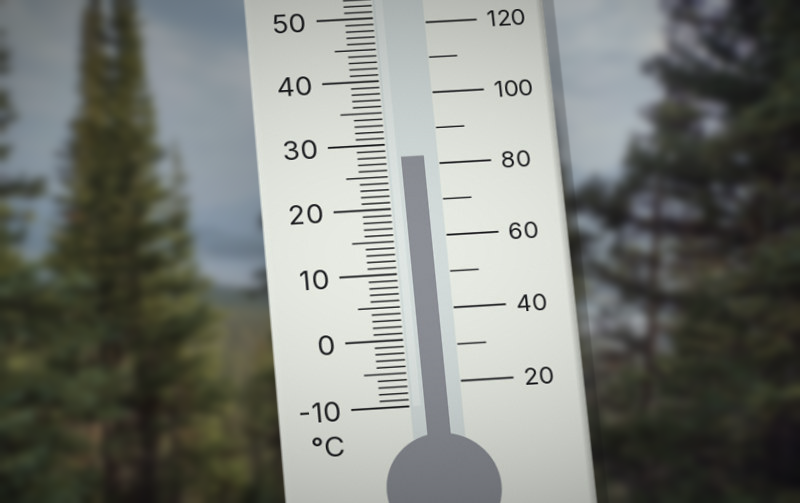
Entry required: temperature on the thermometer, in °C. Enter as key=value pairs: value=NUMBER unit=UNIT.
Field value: value=28 unit=°C
